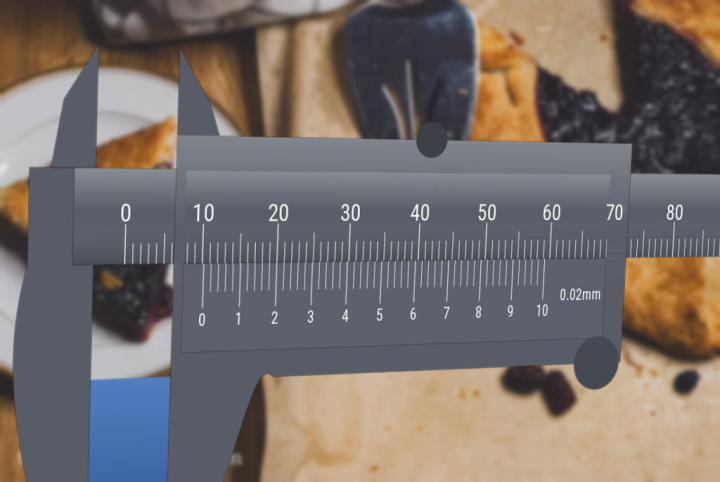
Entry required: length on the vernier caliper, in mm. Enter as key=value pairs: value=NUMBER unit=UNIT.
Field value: value=10.2 unit=mm
